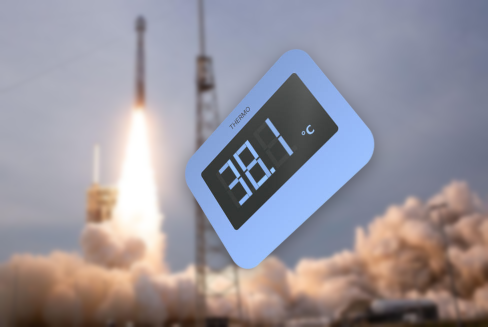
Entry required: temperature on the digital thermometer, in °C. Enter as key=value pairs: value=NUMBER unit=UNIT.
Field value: value=38.1 unit=°C
